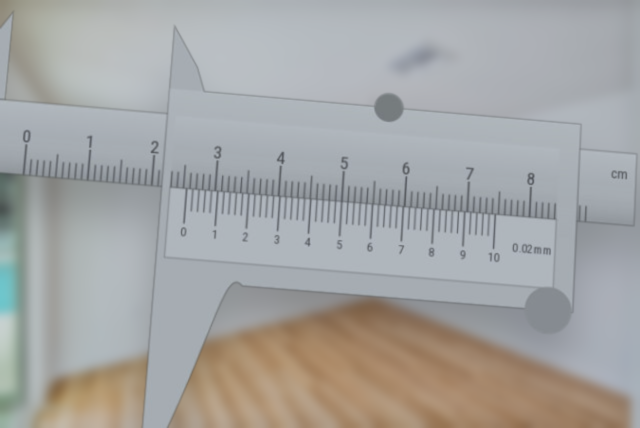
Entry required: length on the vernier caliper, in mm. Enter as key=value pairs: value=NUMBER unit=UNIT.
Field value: value=25.5 unit=mm
